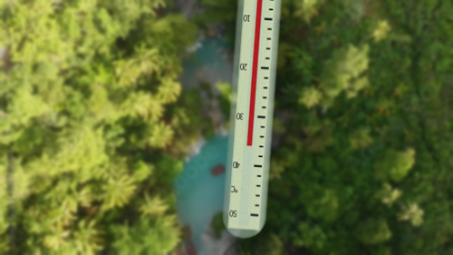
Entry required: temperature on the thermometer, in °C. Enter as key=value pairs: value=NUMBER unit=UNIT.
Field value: value=36 unit=°C
